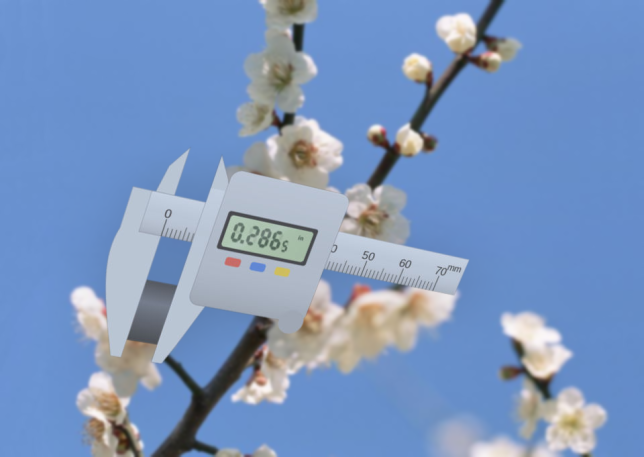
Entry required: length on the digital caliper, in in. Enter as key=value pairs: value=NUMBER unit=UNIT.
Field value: value=0.2865 unit=in
